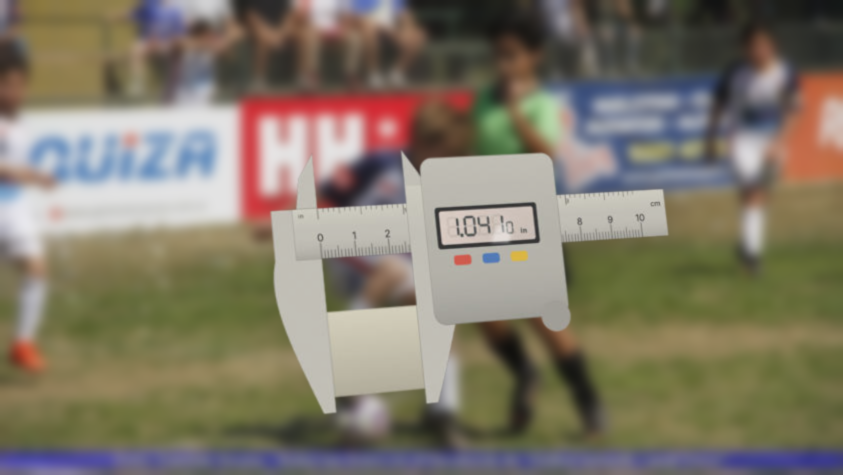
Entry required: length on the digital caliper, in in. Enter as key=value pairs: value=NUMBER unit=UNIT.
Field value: value=1.0410 unit=in
